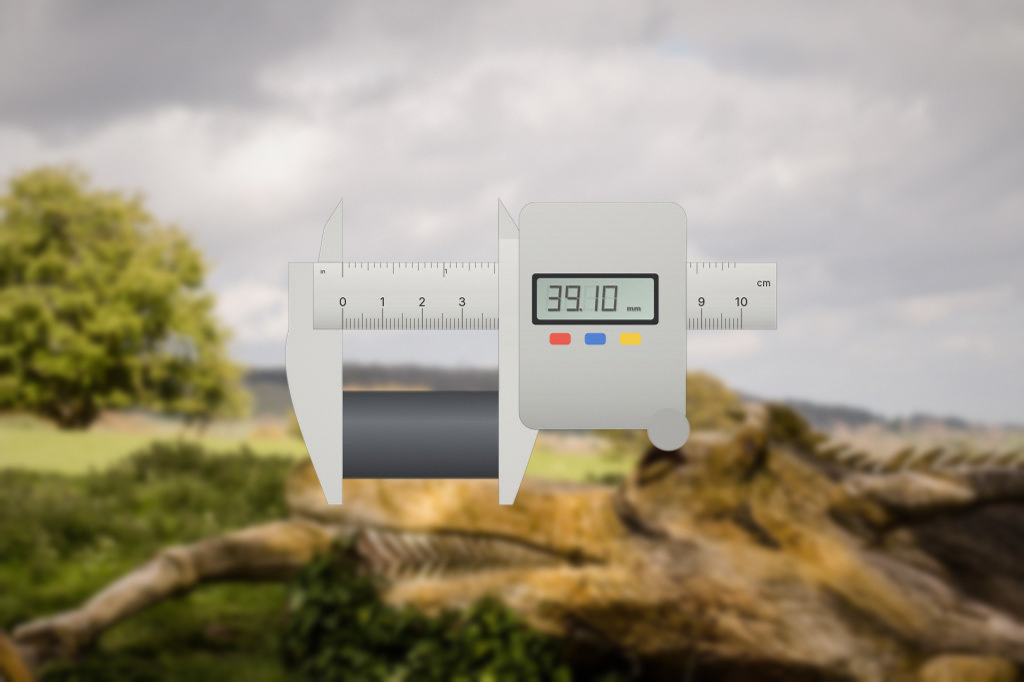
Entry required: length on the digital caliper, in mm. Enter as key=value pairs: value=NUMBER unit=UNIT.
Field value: value=39.10 unit=mm
